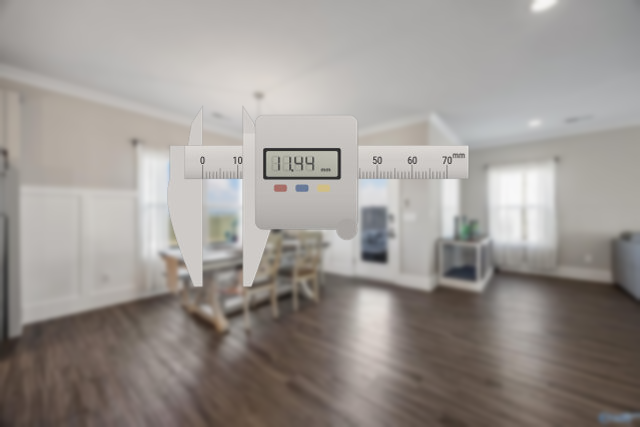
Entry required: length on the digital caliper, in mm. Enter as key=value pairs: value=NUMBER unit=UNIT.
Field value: value=11.44 unit=mm
